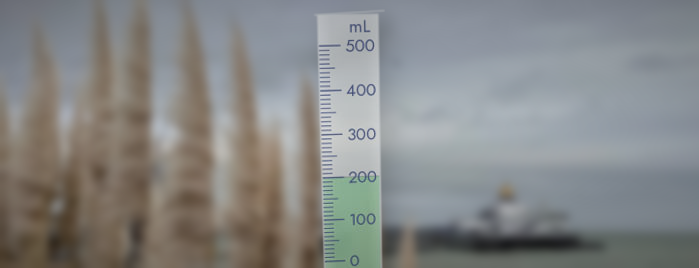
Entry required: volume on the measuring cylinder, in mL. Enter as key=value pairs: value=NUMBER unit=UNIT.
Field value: value=200 unit=mL
